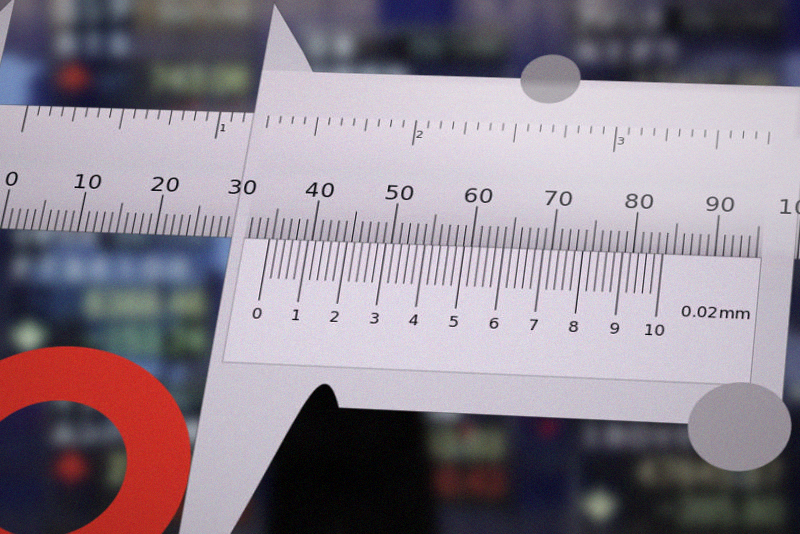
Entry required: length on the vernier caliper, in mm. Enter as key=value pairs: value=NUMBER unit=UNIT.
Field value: value=34.6 unit=mm
